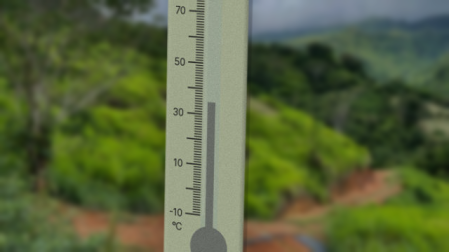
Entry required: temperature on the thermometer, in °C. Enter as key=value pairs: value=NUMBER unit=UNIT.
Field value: value=35 unit=°C
